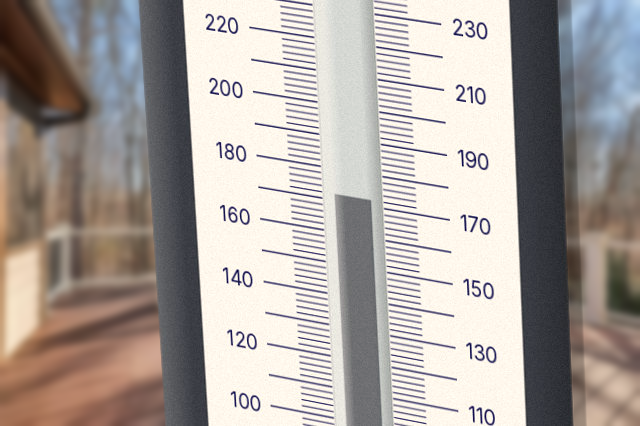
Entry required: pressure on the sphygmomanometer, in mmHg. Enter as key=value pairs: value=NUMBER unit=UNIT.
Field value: value=172 unit=mmHg
